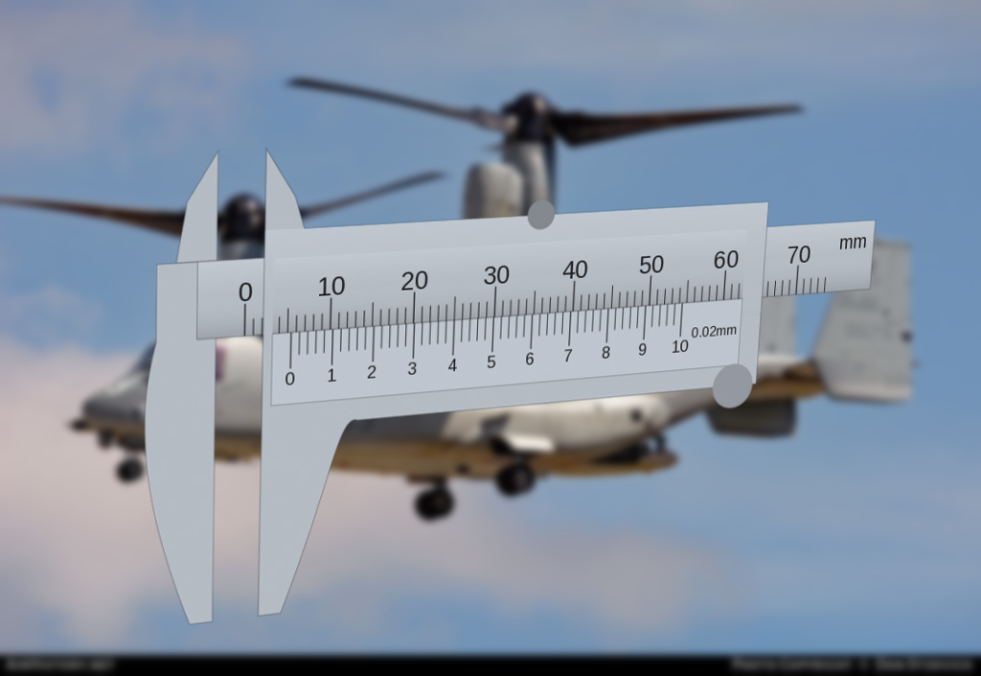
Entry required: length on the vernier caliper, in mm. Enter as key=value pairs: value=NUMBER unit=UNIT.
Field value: value=5.4 unit=mm
